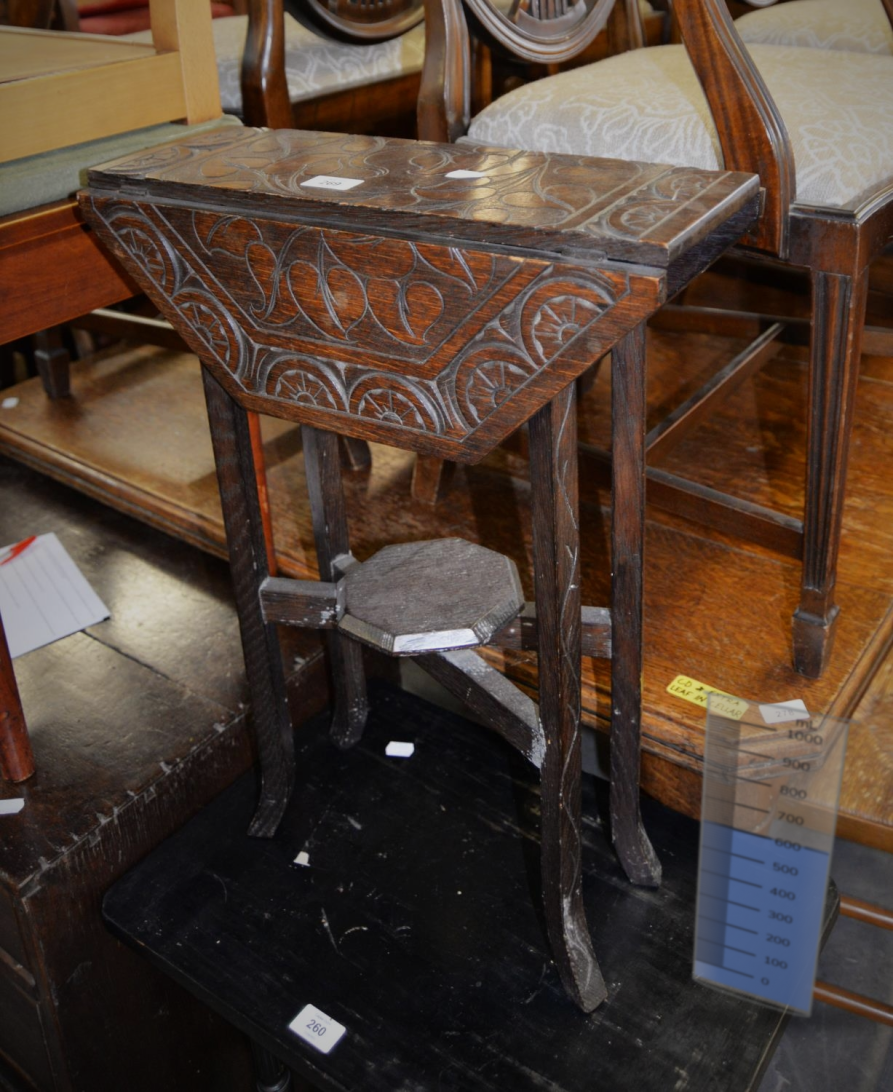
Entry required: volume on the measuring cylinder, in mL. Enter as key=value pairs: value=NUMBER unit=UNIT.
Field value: value=600 unit=mL
